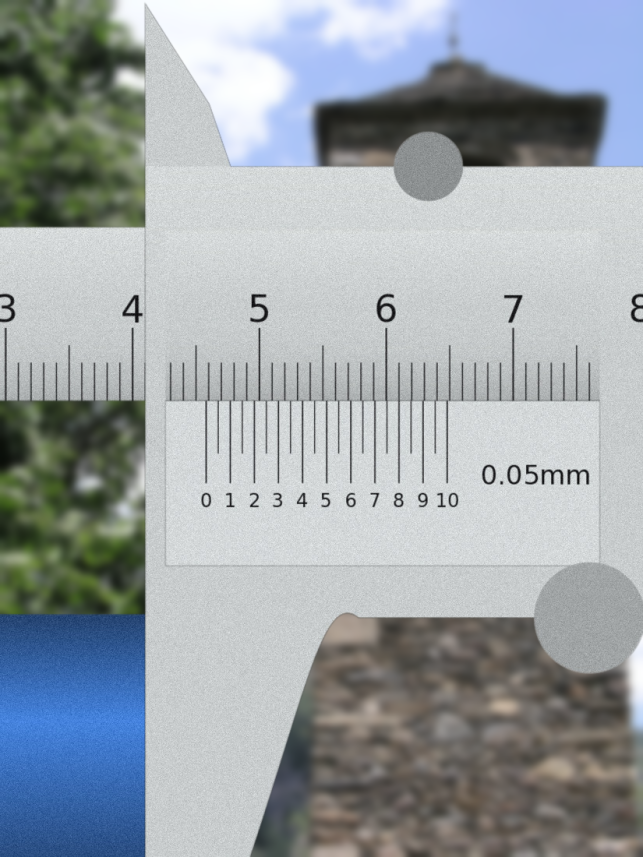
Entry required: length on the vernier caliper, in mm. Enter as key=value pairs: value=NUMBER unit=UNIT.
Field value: value=45.8 unit=mm
